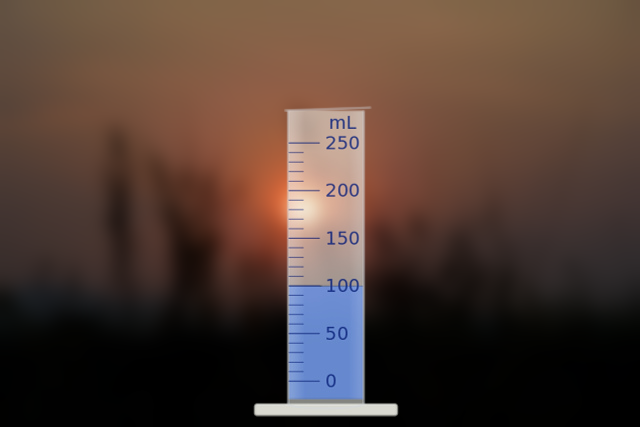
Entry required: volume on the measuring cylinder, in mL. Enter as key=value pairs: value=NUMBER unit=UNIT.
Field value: value=100 unit=mL
